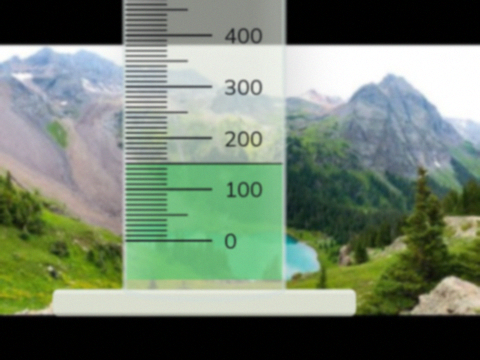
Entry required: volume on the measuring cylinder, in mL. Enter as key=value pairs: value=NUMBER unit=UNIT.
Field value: value=150 unit=mL
